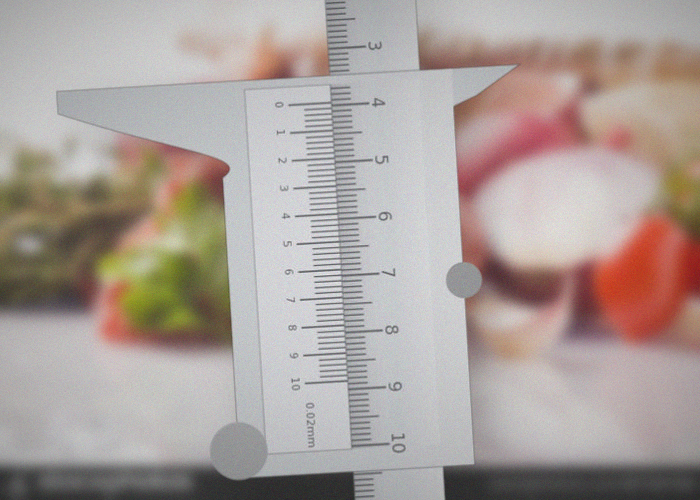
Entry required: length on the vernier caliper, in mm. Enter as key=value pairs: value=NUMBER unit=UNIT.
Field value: value=39.5 unit=mm
